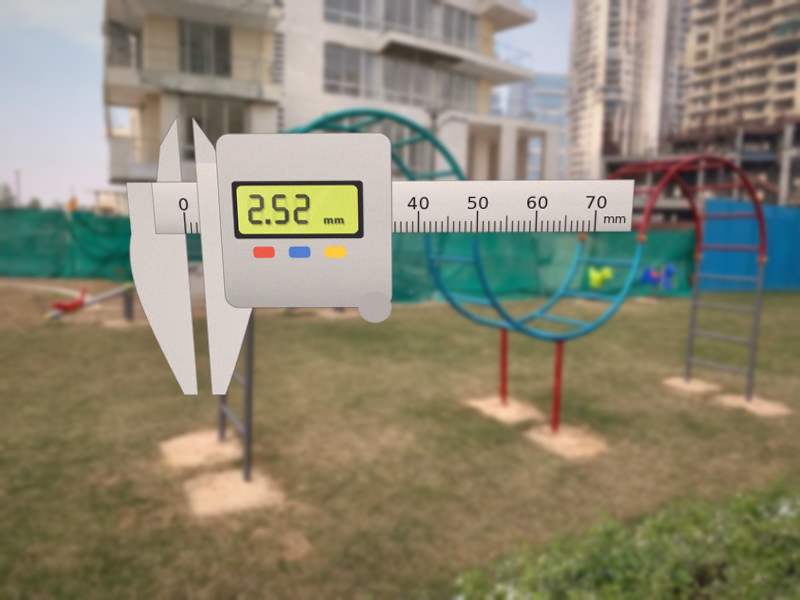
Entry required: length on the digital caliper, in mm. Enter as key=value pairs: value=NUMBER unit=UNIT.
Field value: value=2.52 unit=mm
